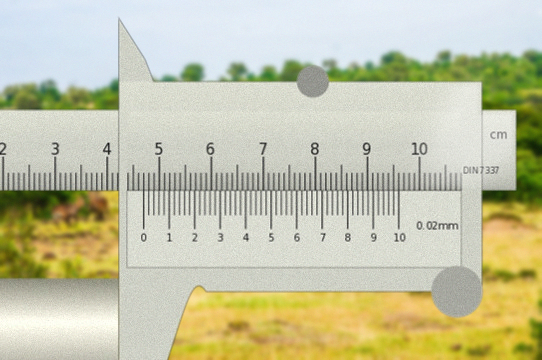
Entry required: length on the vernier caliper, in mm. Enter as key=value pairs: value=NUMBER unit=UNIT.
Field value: value=47.0 unit=mm
